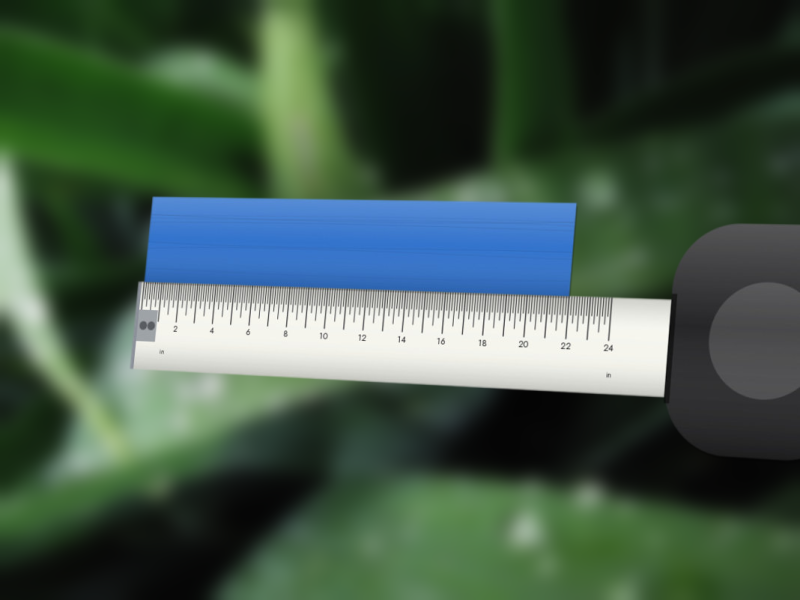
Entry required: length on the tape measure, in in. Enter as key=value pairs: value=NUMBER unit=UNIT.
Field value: value=22 unit=in
